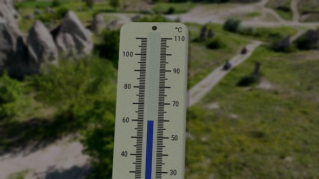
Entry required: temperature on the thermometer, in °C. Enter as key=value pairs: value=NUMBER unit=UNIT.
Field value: value=60 unit=°C
